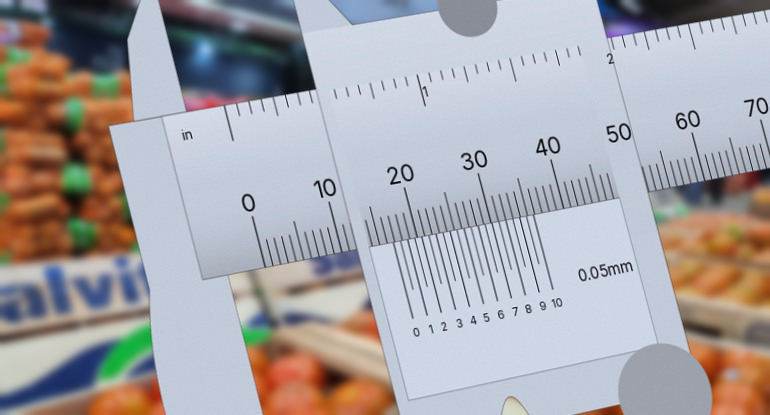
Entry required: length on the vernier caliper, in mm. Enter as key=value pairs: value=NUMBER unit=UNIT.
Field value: value=16.8 unit=mm
